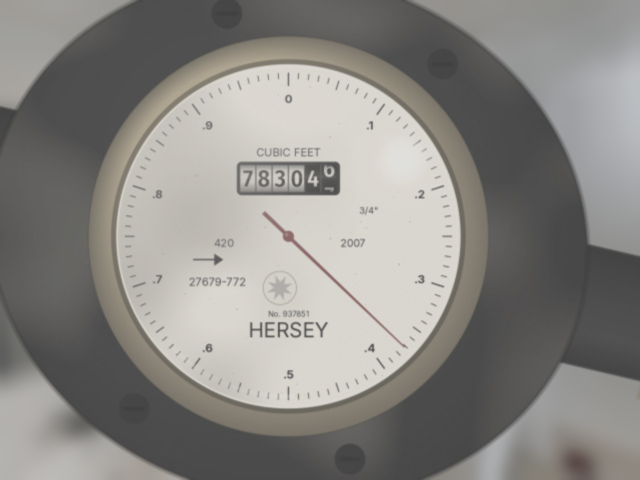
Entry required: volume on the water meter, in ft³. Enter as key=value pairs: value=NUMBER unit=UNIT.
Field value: value=783046.37 unit=ft³
